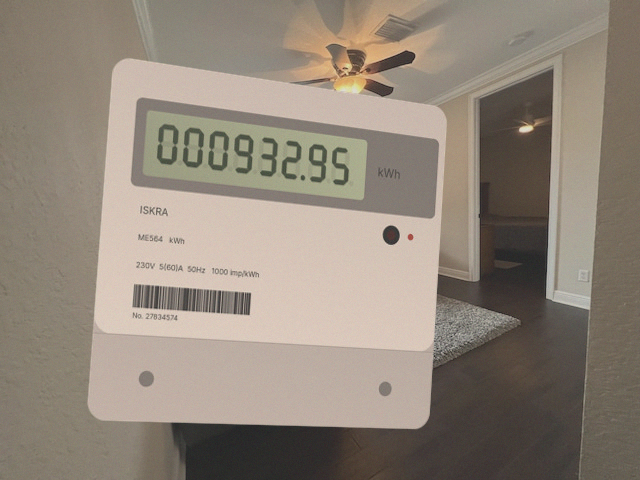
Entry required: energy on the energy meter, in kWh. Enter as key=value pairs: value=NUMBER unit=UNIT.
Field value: value=932.95 unit=kWh
